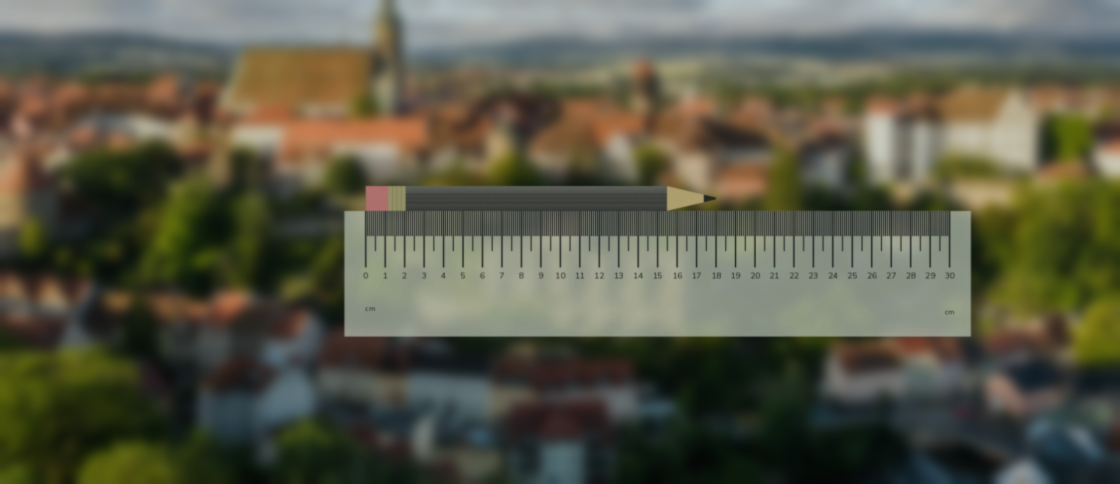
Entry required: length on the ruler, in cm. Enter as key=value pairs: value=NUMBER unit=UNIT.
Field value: value=18 unit=cm
